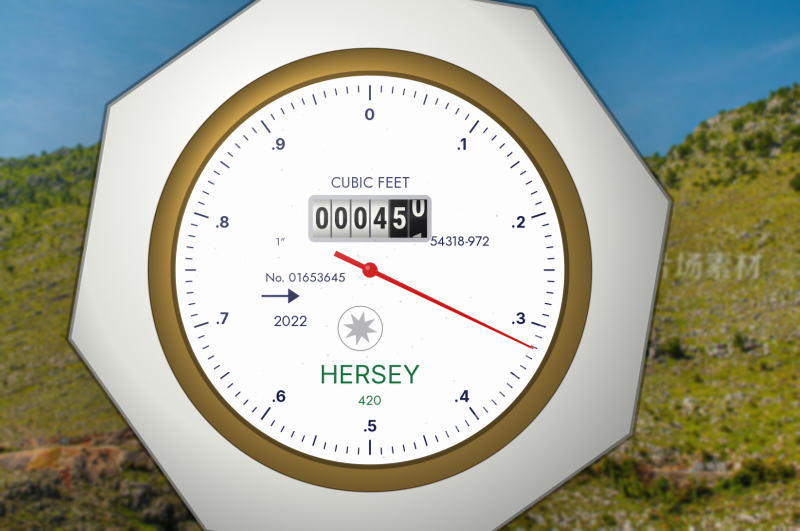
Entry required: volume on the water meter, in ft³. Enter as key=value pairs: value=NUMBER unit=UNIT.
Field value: value=450.32 unit=ft³
